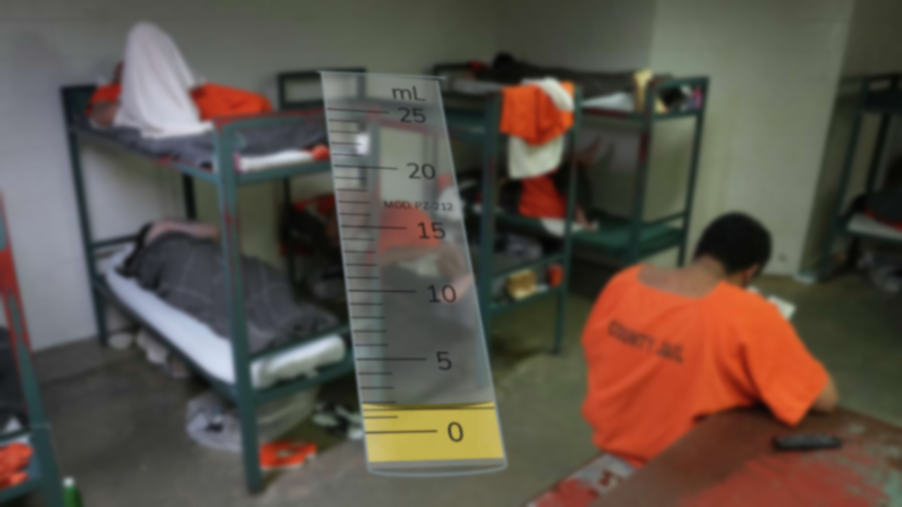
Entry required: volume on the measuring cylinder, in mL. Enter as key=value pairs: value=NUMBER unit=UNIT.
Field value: value=1.5 unit=mL
